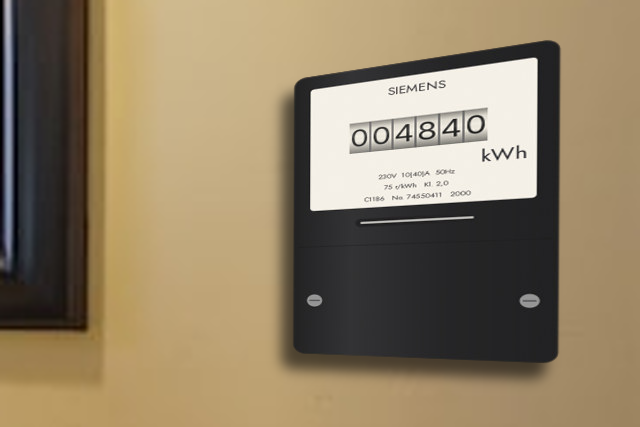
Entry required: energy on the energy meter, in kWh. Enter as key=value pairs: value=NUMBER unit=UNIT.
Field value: value=4840 unit=kWh
